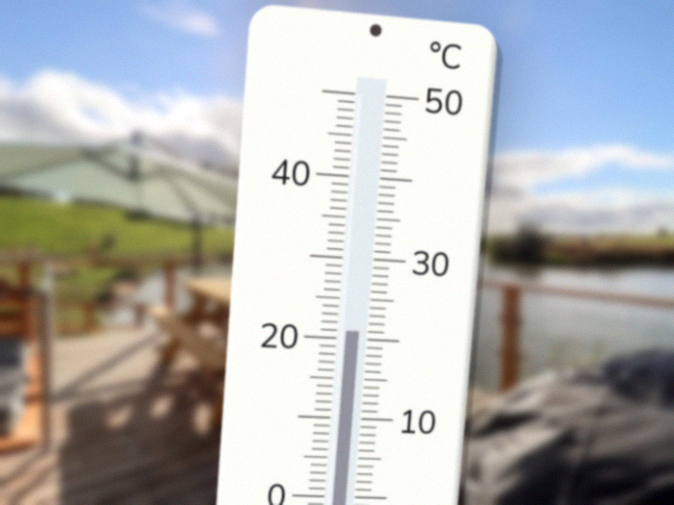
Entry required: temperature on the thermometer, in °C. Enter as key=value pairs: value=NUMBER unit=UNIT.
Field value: value=21 unit=°C
